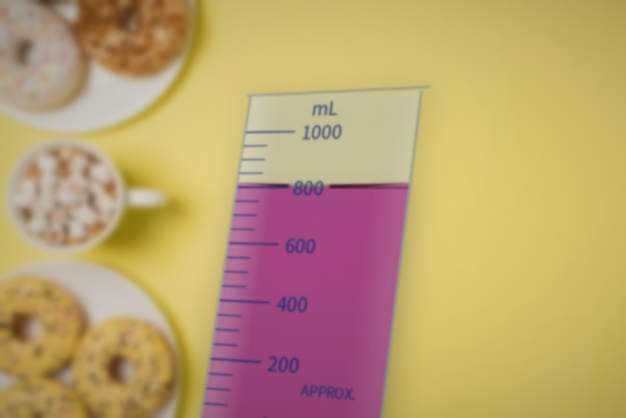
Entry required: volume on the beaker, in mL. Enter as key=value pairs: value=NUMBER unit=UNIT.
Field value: value=800 unit=mL
